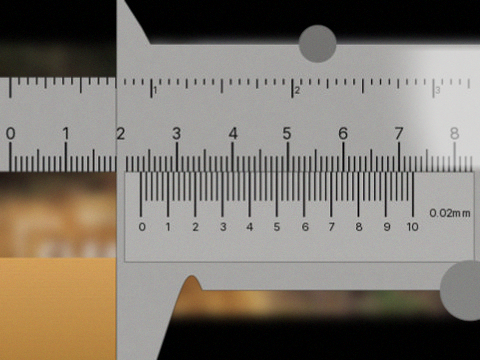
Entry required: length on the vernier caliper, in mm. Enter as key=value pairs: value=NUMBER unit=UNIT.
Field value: value=23.5 unit=mm
